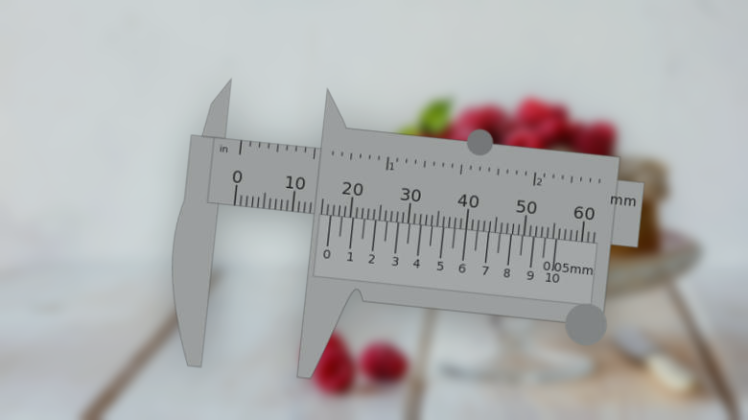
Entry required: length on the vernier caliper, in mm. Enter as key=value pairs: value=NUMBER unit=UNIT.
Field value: value=16.6 unit=mm
